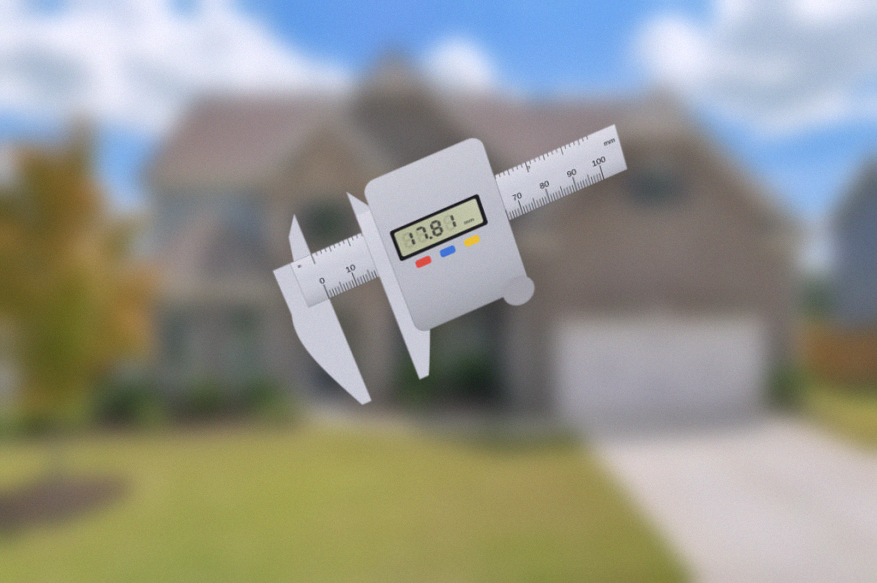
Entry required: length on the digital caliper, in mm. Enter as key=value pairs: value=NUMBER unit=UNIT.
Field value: value=17.81 unit=mm
